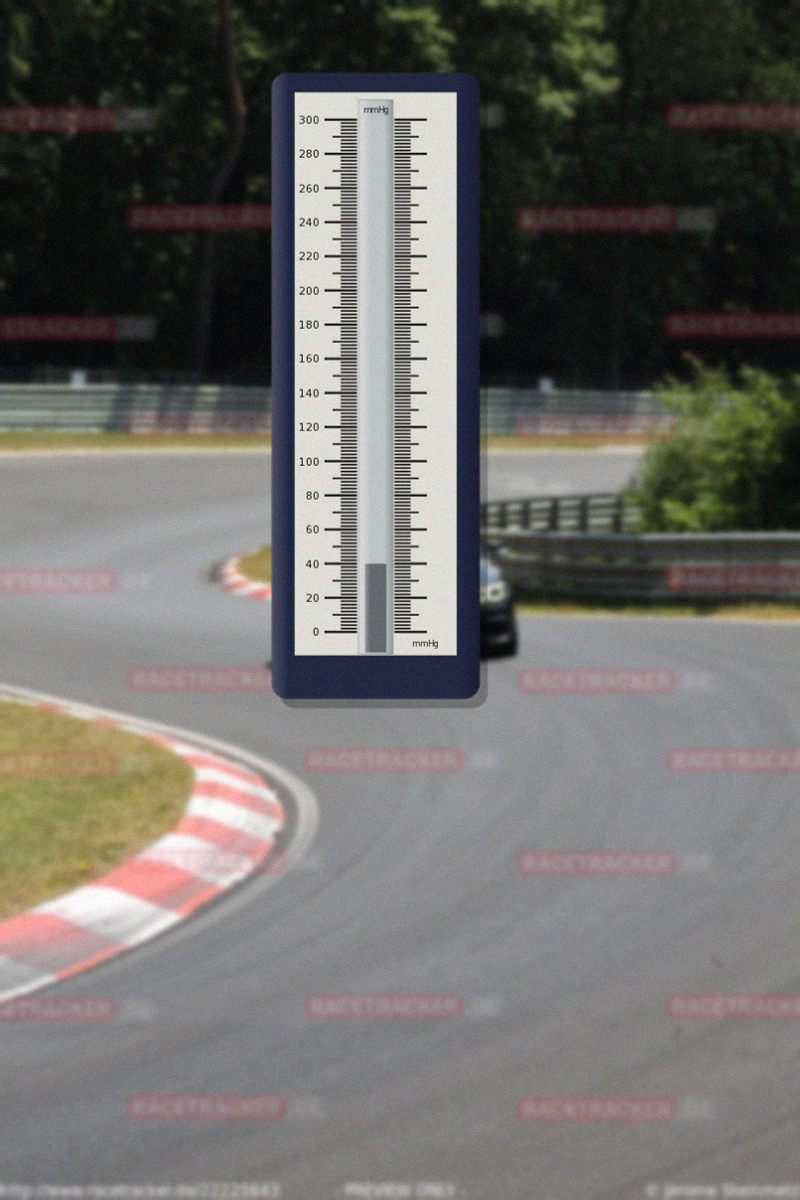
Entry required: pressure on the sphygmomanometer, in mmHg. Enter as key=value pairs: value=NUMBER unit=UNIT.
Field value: value=40 unit=mmHg
